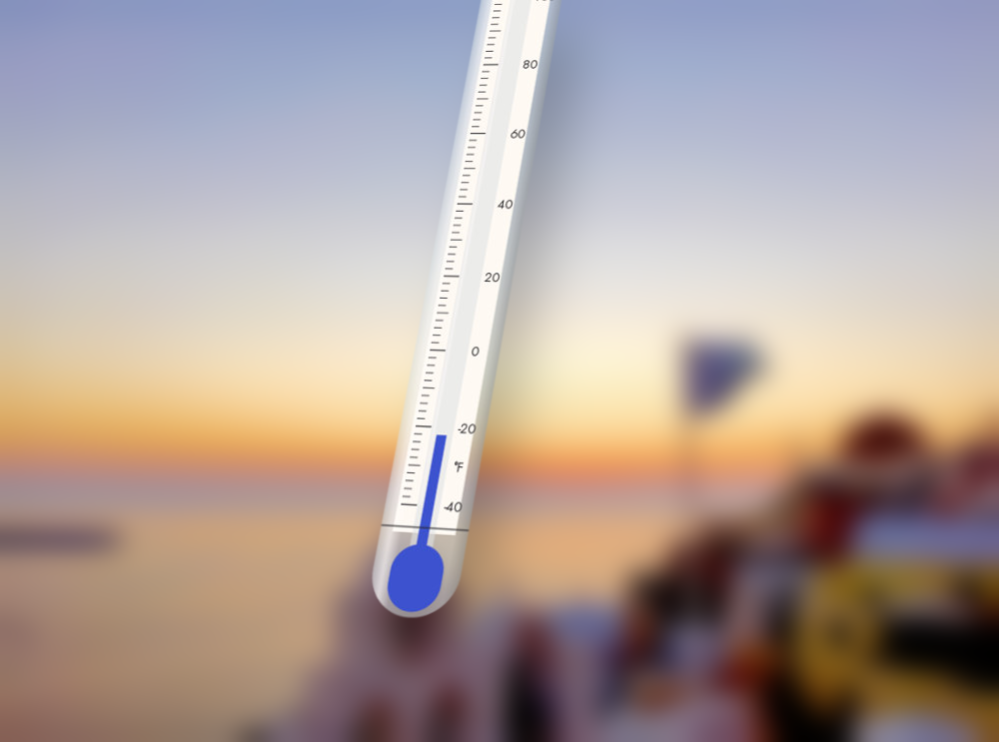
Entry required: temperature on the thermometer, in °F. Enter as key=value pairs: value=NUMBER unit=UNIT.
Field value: value=-22 unit=°F
